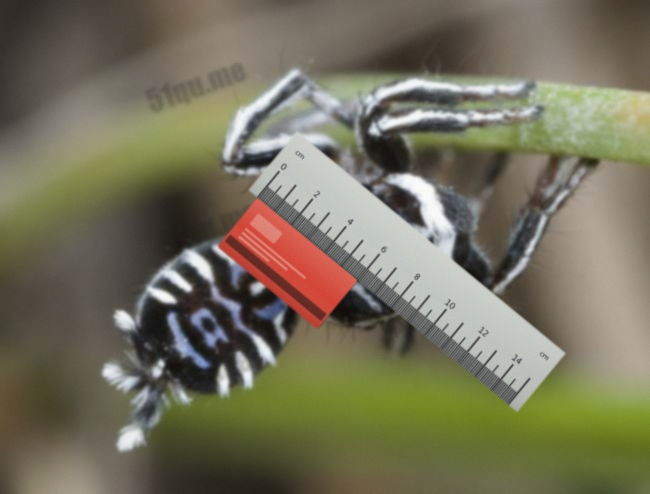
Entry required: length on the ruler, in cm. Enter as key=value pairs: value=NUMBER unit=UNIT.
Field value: value=6 unit=cm
